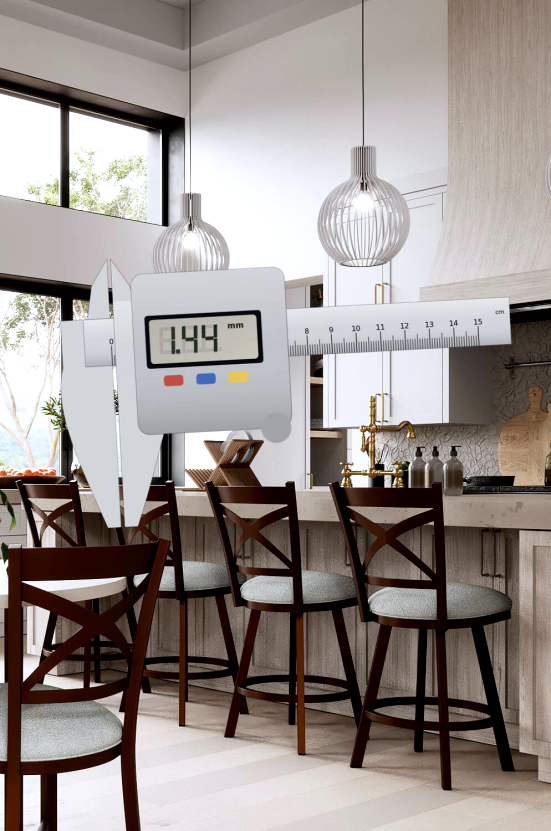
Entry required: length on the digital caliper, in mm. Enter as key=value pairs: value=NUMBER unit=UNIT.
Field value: value=1.44 unit=mm
